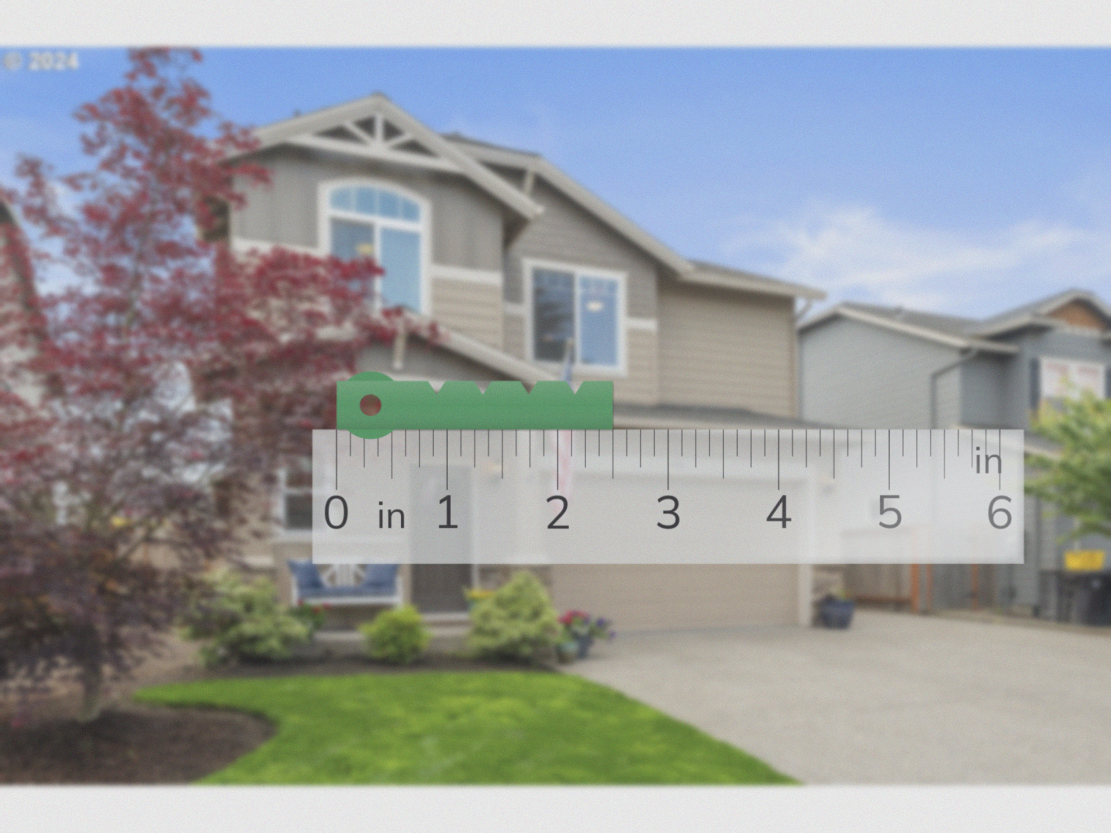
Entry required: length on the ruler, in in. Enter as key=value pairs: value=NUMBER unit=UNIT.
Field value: value=2.5 unit=in
